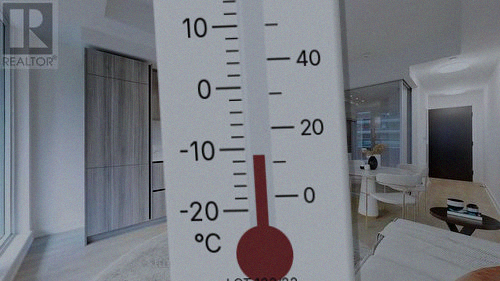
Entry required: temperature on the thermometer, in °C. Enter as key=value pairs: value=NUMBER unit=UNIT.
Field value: value=-11 unit=°C
